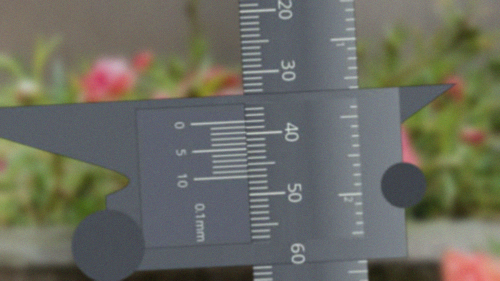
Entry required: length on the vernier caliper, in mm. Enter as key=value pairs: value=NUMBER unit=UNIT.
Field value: value=38.0 unit=mm
